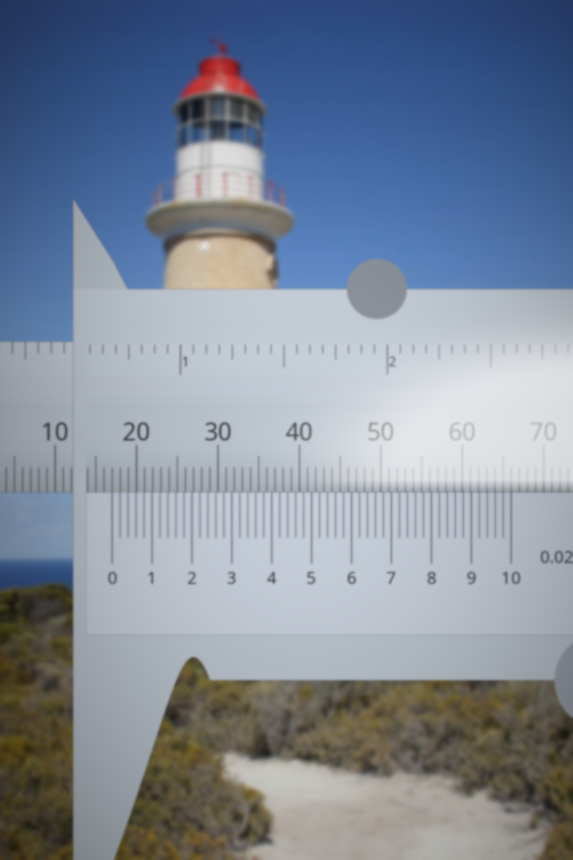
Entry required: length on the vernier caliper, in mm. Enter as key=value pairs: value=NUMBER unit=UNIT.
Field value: value=17.0 unit=mm
